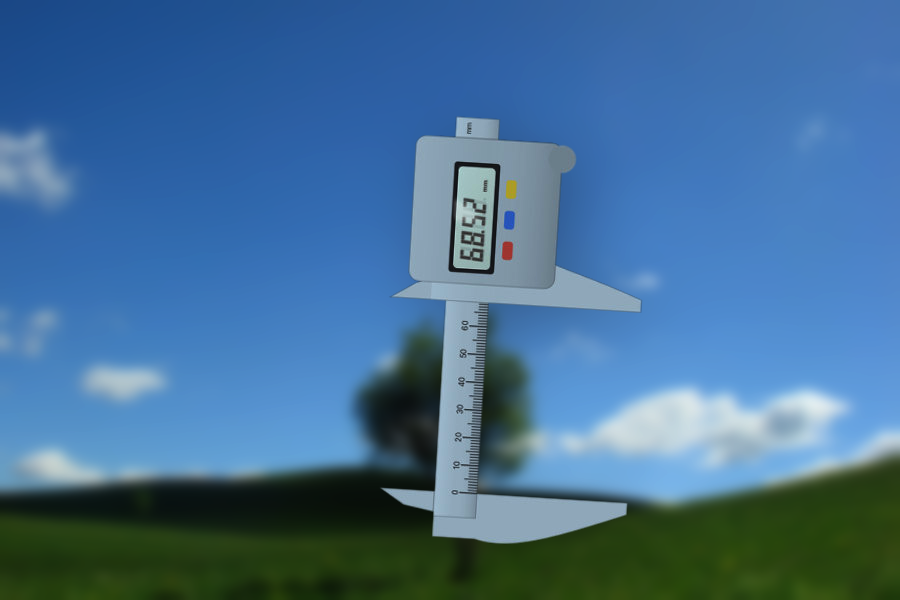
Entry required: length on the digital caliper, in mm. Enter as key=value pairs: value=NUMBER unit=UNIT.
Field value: value=68.52 unit=mm
